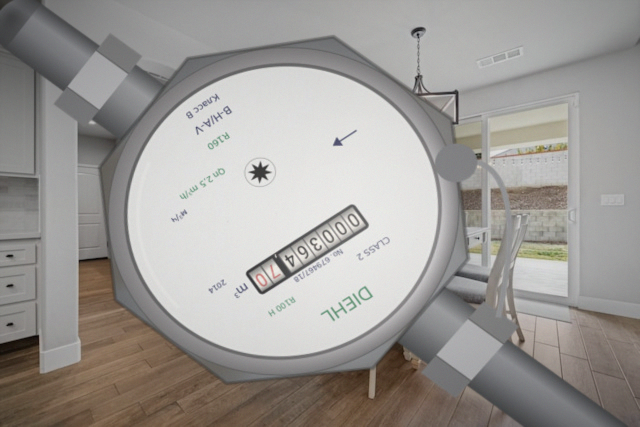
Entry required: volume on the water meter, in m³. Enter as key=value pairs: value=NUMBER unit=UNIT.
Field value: value=364.70 unit=m³
